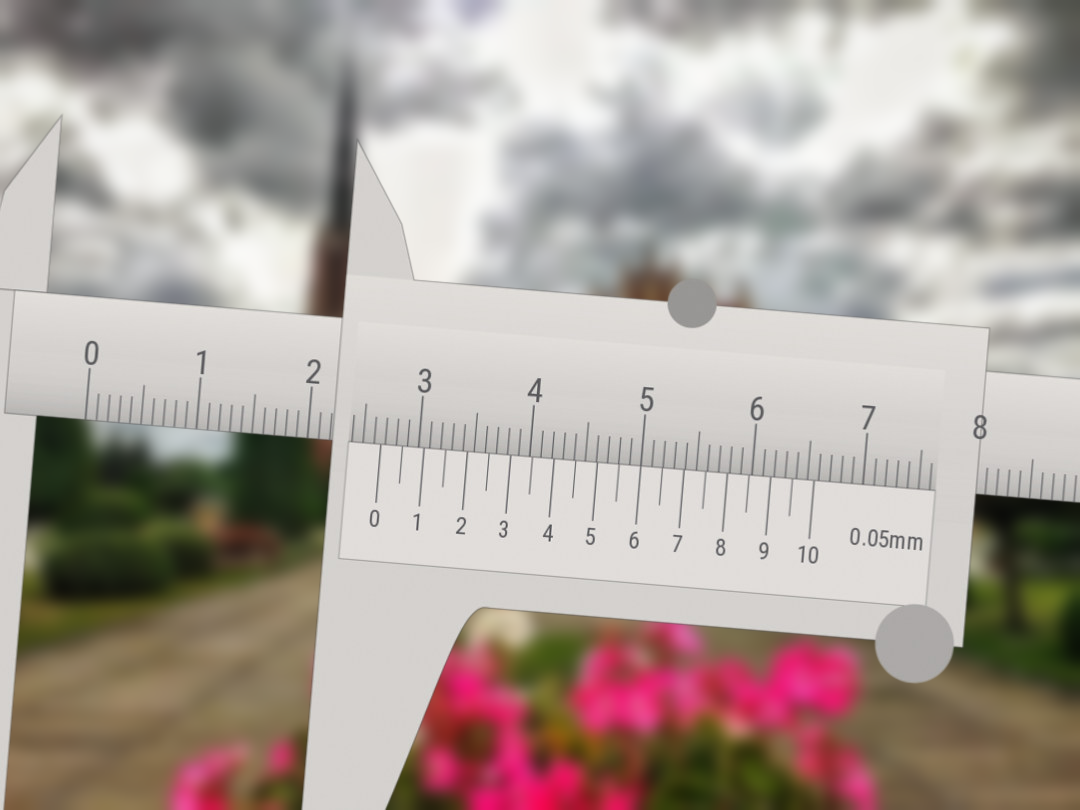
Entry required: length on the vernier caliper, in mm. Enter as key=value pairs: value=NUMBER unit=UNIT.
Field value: value=26.6 unit=mm
